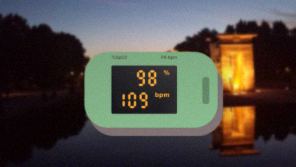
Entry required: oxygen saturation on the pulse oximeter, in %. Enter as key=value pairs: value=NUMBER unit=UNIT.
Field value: value=98 unit=%
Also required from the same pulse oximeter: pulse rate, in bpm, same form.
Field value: value=109 unit=bpm
